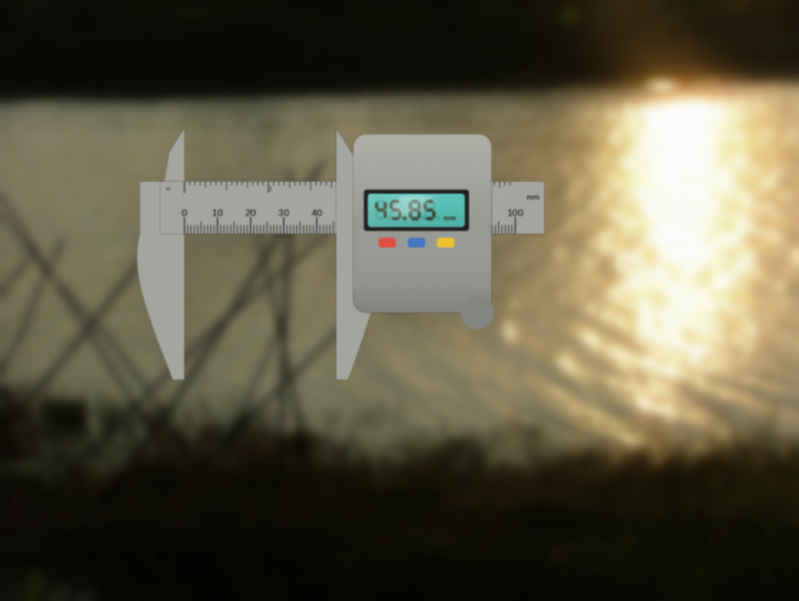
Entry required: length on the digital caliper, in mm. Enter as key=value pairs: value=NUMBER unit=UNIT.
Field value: value=45.85 unit=mm
